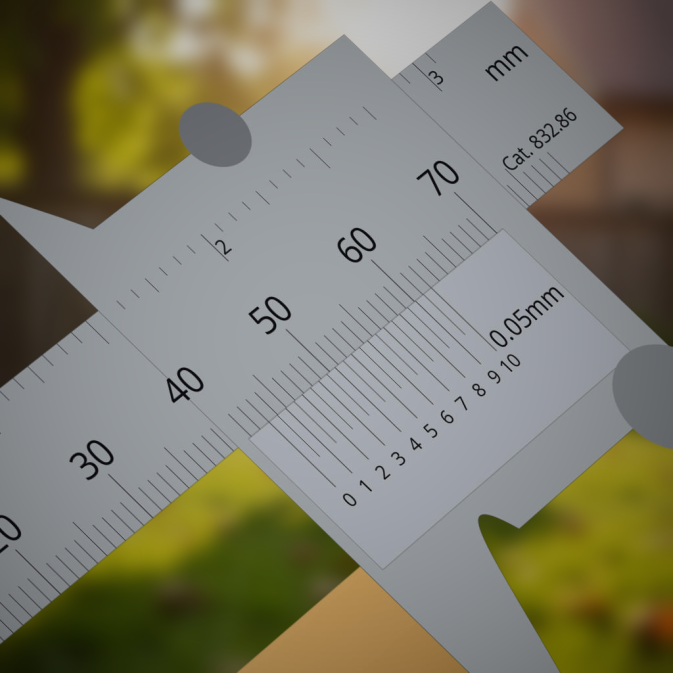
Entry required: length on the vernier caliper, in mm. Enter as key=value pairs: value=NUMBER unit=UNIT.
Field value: value=43.0 unit=mm
